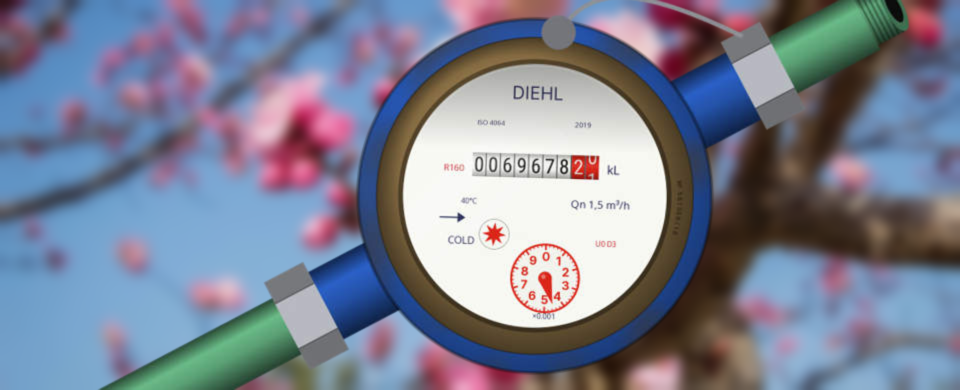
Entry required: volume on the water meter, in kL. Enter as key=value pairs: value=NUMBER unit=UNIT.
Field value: value=69678.204 unit=kL
